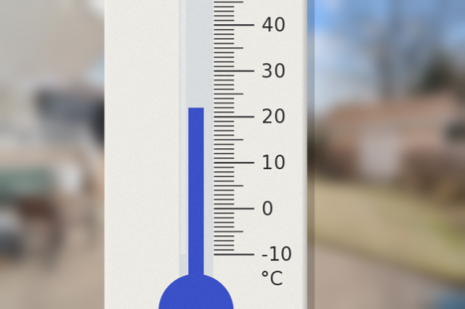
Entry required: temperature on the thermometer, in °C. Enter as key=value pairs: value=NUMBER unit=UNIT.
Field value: value=22 unit=°C
